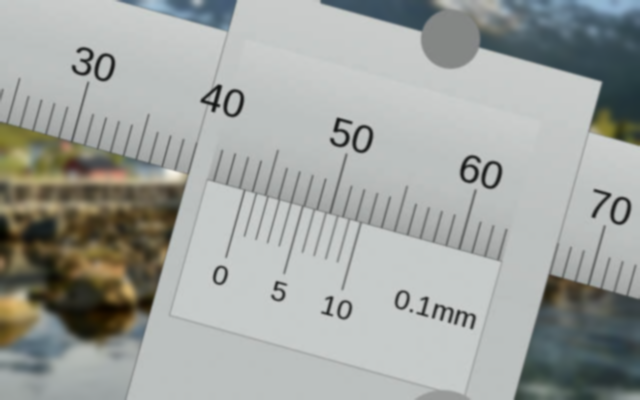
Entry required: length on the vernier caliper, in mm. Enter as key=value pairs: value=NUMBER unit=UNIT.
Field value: value=43.4 unit=mm
